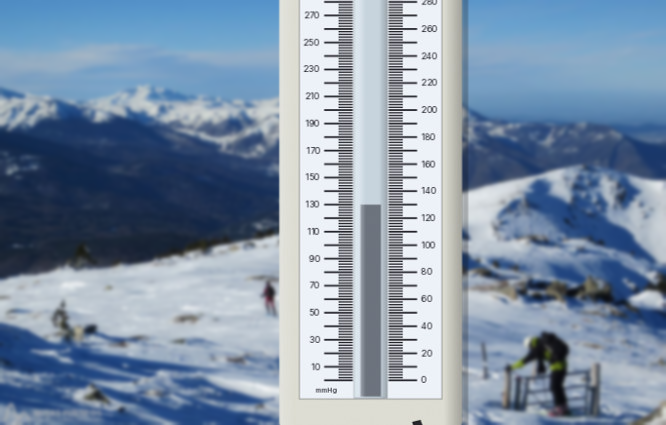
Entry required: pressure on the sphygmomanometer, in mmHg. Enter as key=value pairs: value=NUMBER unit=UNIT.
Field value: value=130 unit=mmHg
